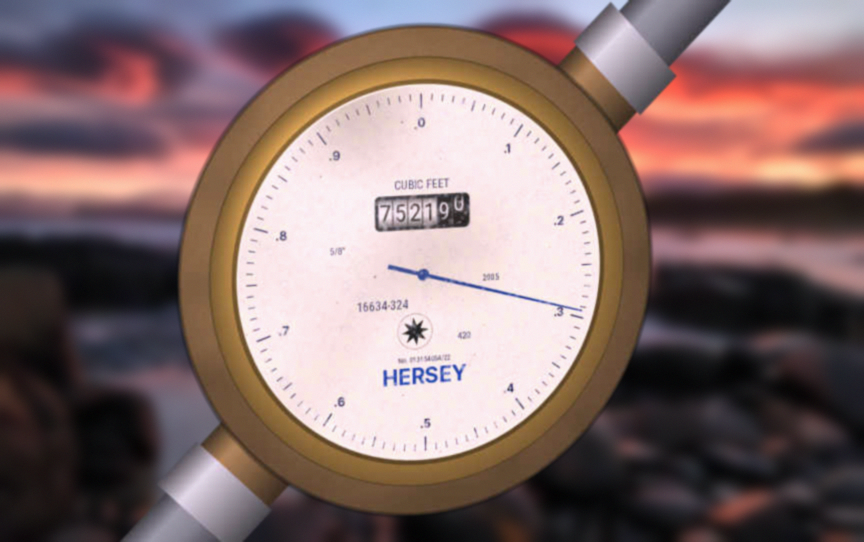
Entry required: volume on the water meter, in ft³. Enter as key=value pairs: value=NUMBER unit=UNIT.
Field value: value=752190.29 unit=ft³
